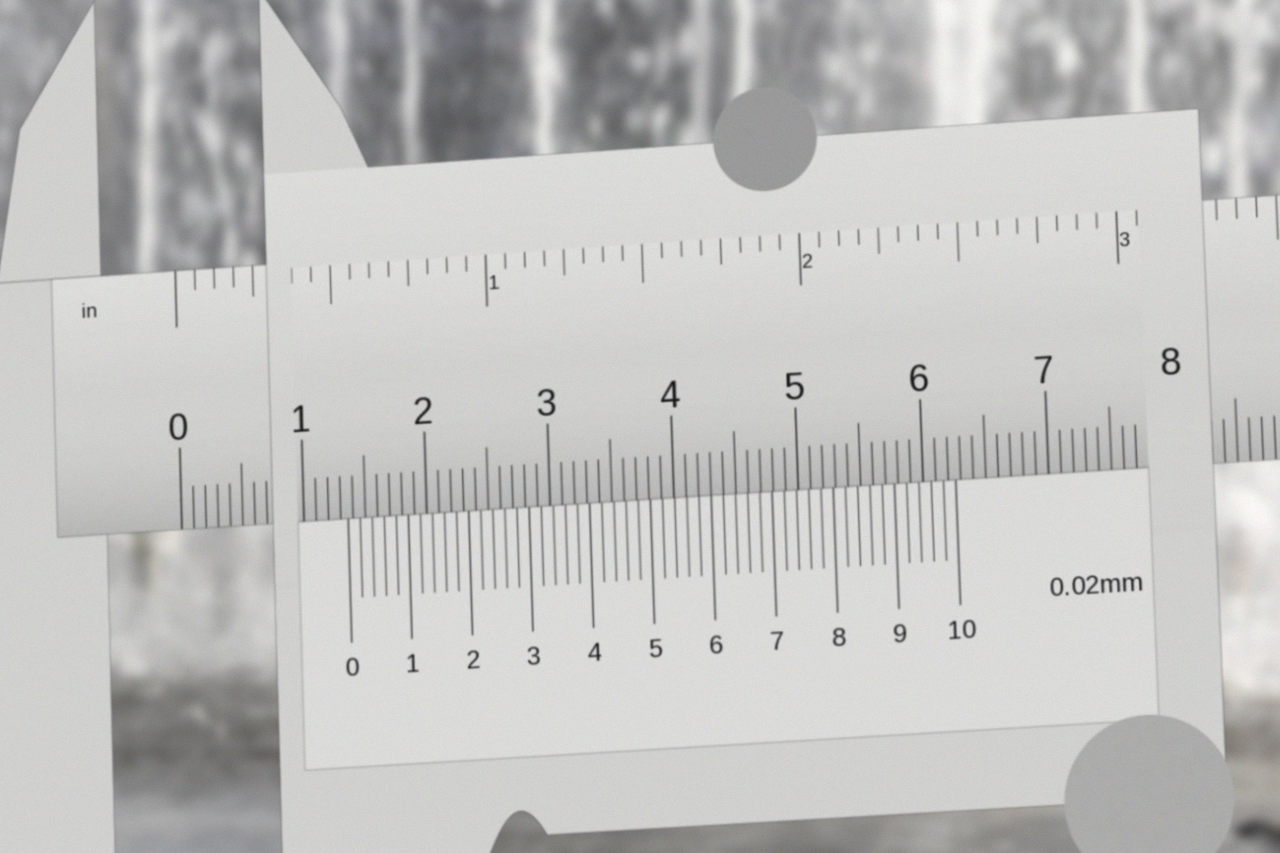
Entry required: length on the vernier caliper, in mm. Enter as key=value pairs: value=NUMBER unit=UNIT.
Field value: value=13.6 unit=mm
